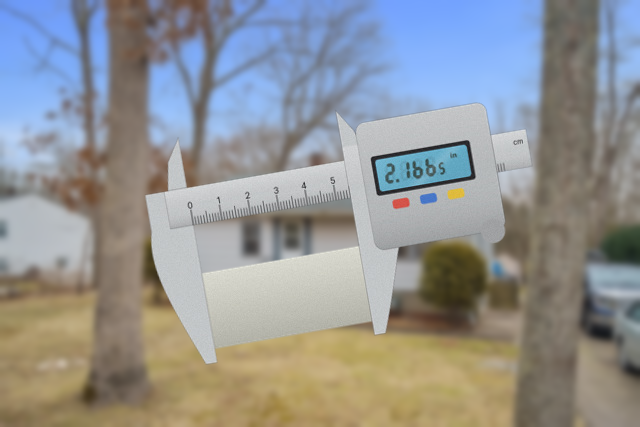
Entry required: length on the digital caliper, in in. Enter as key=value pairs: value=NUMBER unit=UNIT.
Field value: value=2.1665 unit=in
